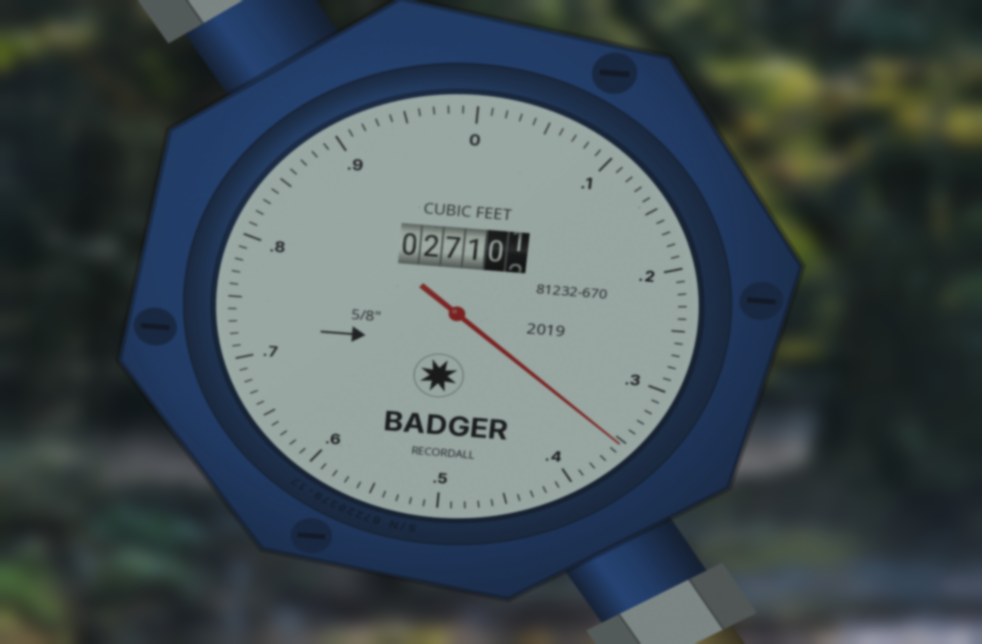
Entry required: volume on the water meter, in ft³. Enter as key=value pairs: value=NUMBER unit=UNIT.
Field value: value=27101.35 unit=ft³
